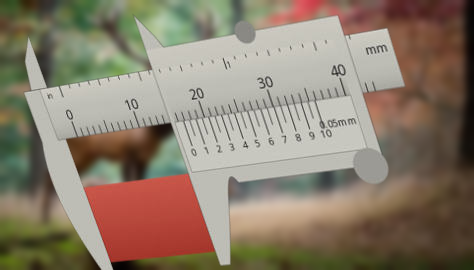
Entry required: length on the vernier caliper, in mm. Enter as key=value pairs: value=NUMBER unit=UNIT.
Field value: value=16.8 unit=mm
